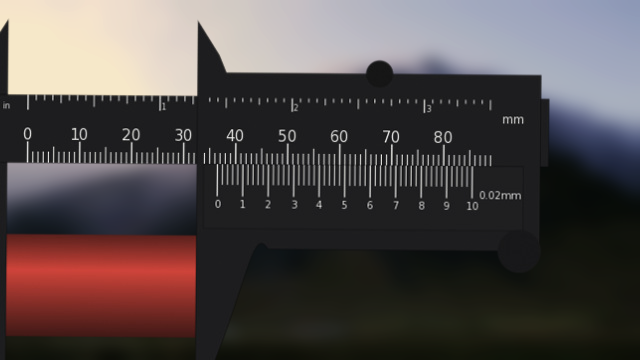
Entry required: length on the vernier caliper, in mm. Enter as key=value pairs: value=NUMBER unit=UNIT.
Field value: value=36.5 unit=mm
